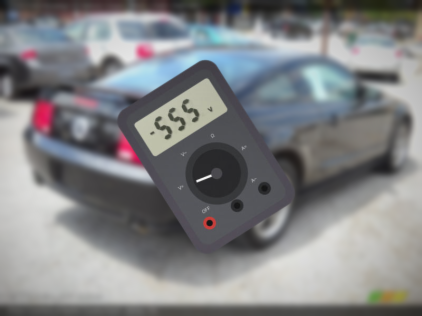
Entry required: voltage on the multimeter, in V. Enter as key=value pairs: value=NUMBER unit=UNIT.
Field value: value=-555 unit=V
